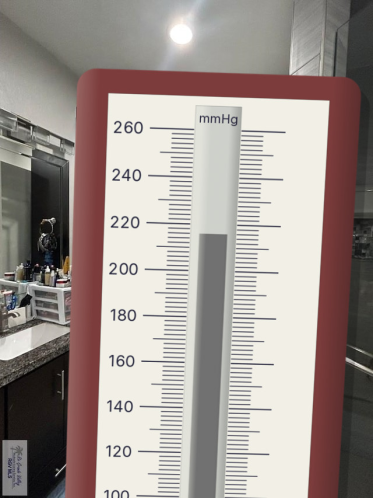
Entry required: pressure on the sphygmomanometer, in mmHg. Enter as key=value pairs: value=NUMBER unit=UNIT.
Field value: value=216 unit=mmHg
